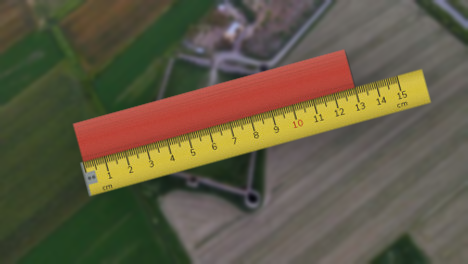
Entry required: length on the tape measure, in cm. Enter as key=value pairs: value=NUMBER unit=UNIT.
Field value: value=13 unit=cm
